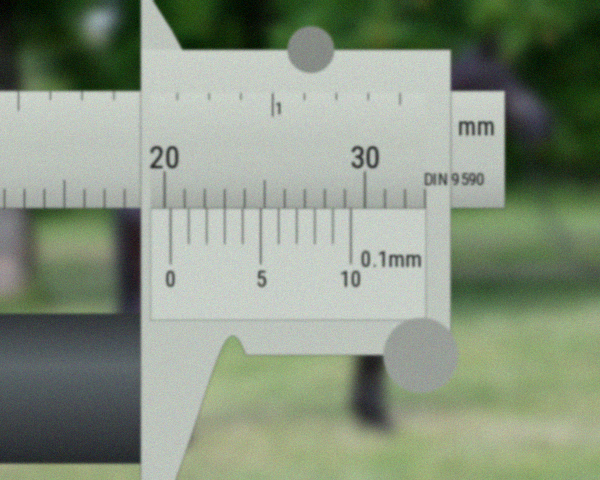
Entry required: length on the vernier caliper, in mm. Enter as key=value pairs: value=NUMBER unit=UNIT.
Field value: value=20.3 unit=mm
